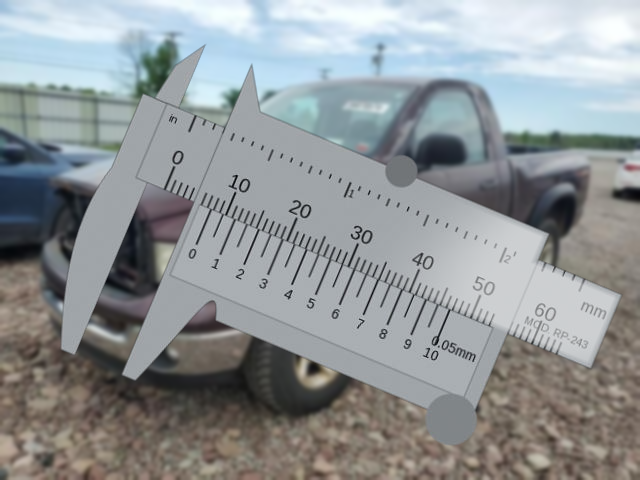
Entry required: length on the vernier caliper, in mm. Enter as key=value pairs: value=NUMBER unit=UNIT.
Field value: value=7.6 unit=mm
